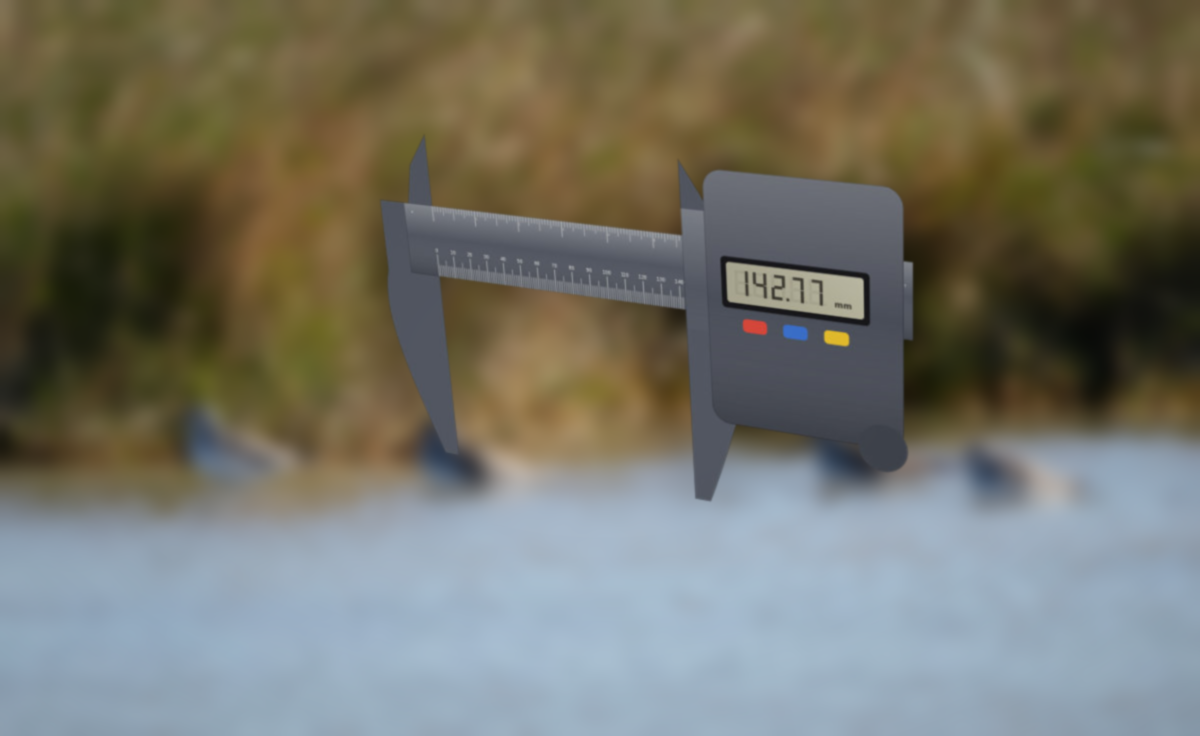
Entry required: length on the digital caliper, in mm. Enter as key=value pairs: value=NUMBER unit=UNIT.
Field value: value=142.77 unit=mm
